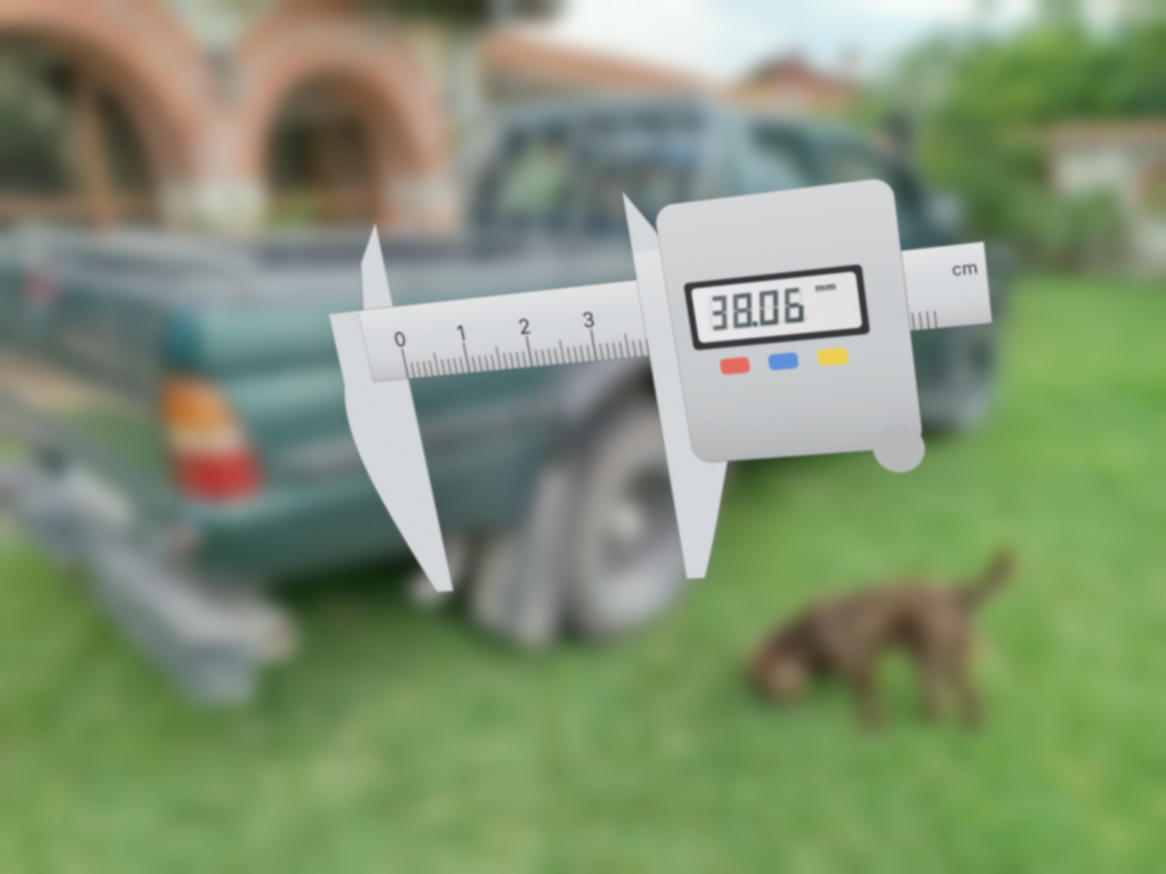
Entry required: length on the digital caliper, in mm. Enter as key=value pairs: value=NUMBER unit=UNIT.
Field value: value=38.06 unit=mm
